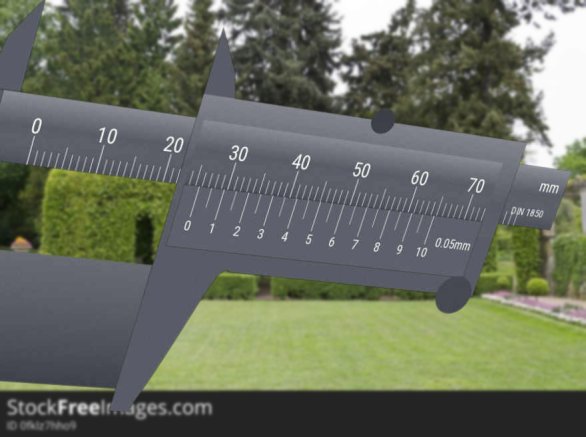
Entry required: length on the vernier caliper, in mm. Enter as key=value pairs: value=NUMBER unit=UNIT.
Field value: value=25.6 unit=mm
